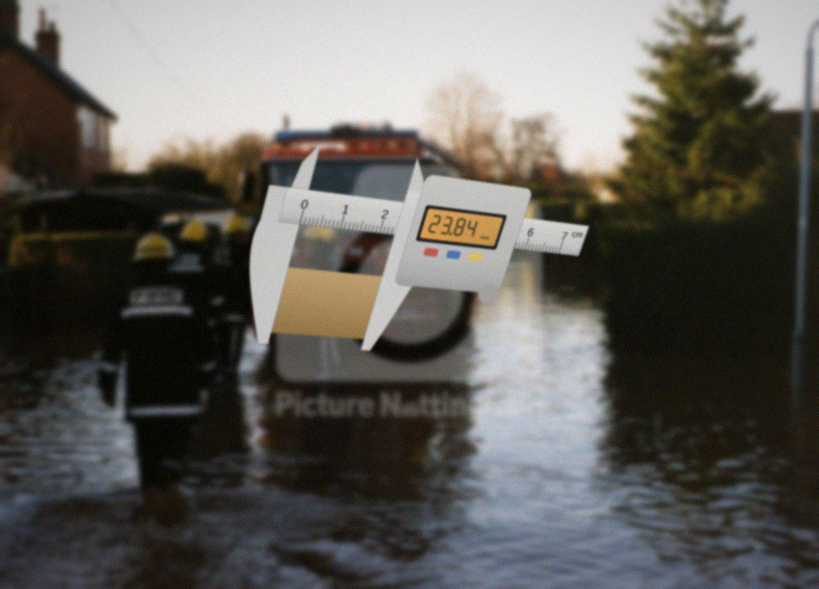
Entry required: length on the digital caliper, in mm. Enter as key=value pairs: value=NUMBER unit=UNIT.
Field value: value=23.84 unit=mm
